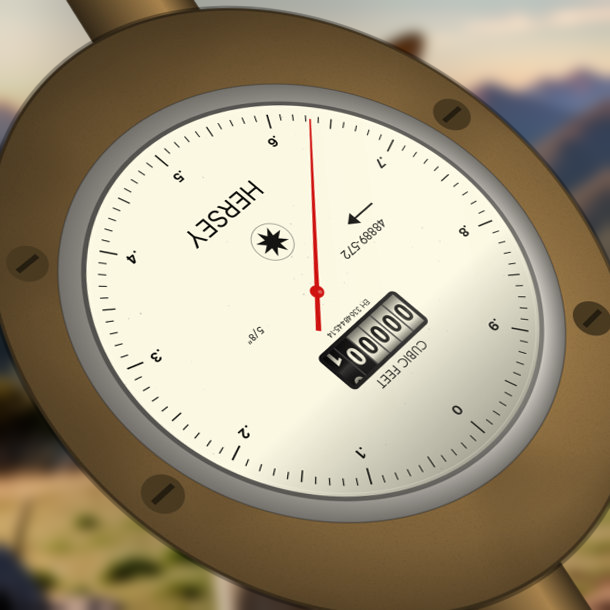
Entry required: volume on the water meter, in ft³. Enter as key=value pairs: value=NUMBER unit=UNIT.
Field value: value=0.63 unit=ft³
